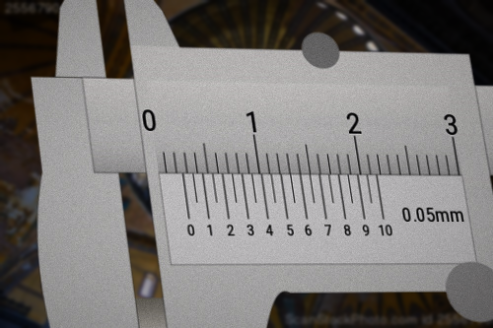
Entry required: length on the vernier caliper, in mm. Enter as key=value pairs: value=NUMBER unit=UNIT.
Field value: value=2.6 unit=mm
